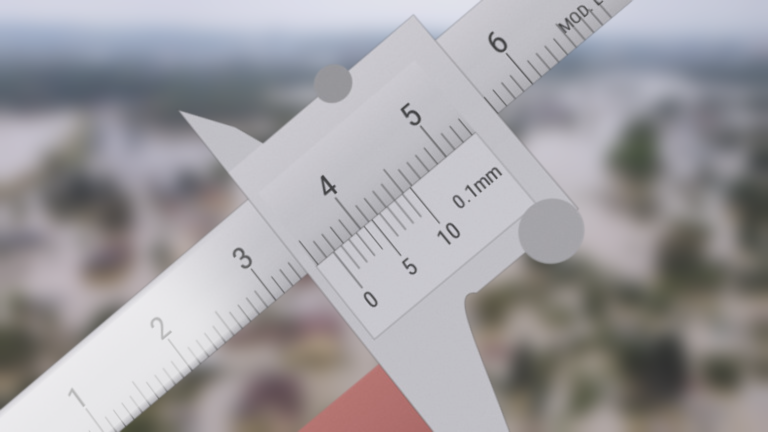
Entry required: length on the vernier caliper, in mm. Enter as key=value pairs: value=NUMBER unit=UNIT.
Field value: value=36.8 unit=mm
